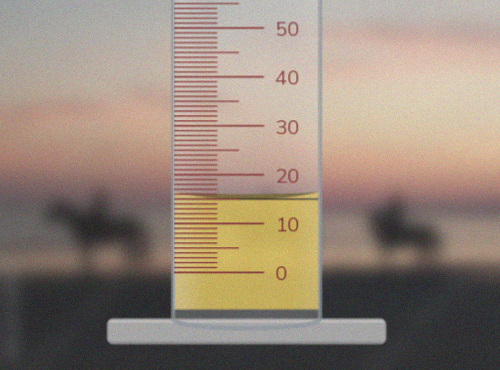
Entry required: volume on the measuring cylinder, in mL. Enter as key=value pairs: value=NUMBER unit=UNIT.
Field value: value=15 unit=mL
